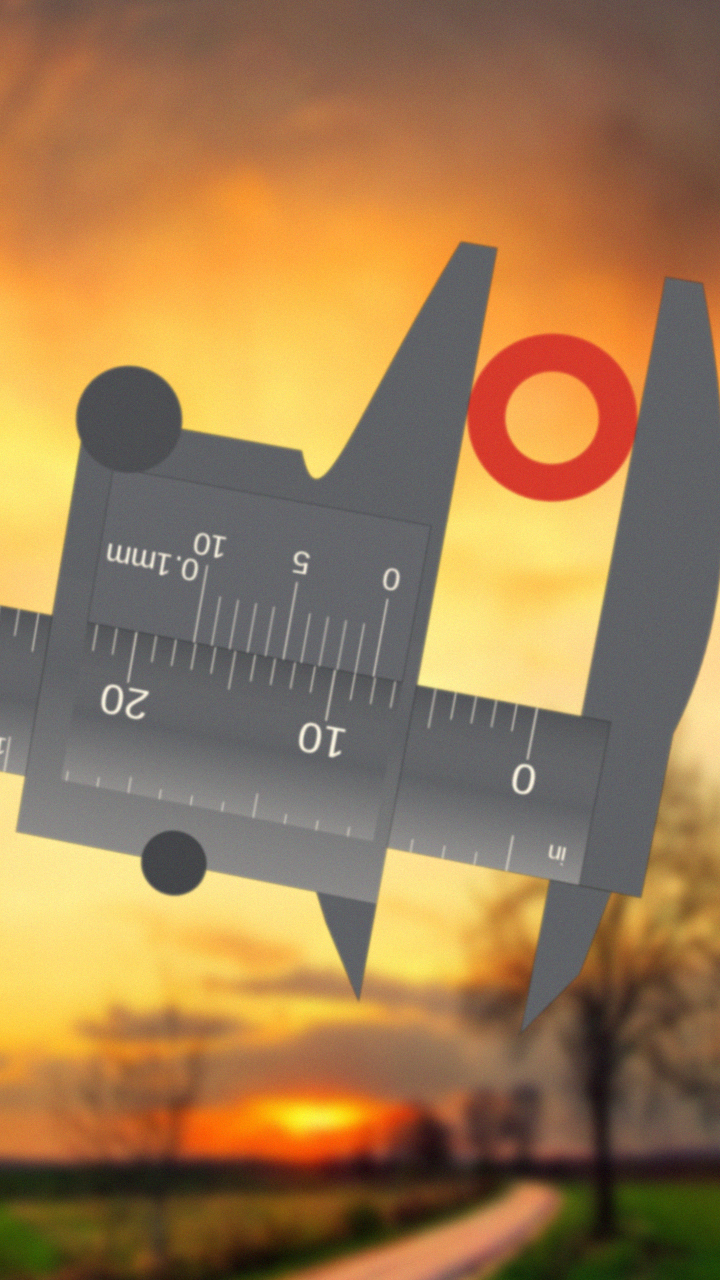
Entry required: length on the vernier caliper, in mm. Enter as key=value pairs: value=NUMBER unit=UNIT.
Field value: value=8.1 unit=mm
